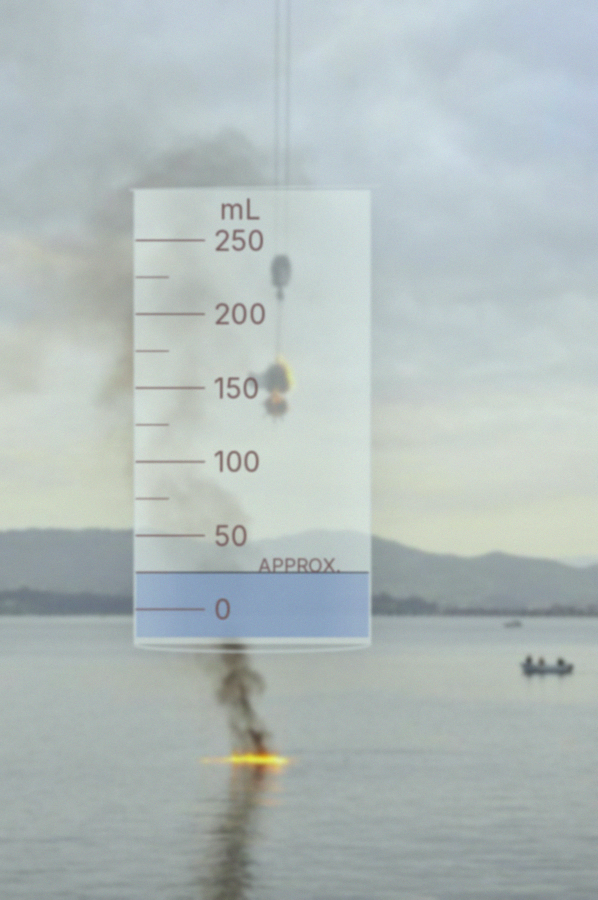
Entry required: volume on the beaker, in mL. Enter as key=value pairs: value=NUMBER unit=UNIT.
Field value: value=25 unit=mL
